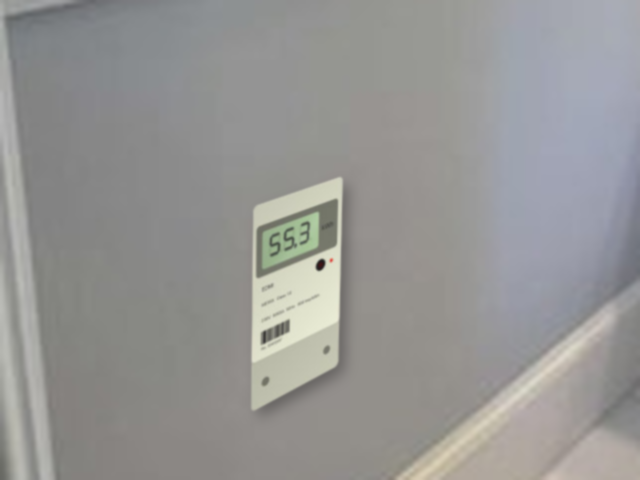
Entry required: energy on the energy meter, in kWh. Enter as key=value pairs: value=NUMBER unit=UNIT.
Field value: value=55.3 unit=kWh
